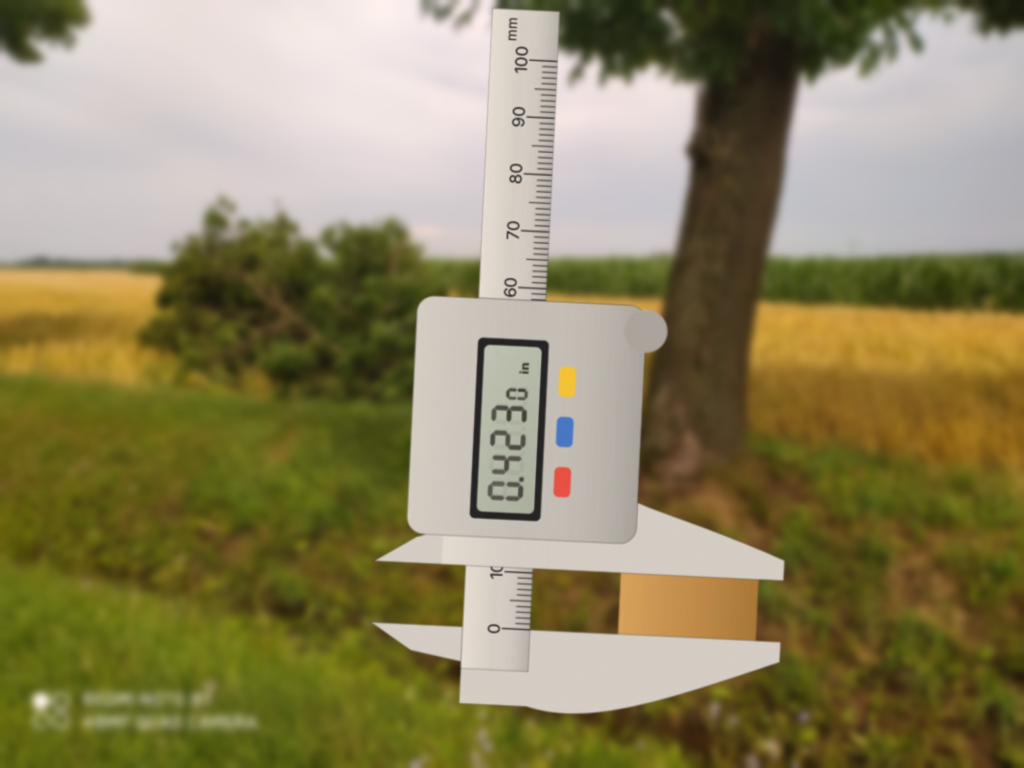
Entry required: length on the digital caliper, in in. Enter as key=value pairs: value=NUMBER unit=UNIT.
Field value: value=0.4230 unit=in
